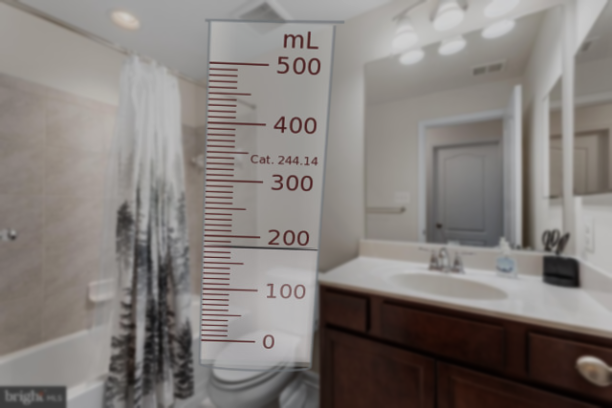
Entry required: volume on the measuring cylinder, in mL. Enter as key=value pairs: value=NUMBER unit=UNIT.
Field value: value=180 unit=mL
